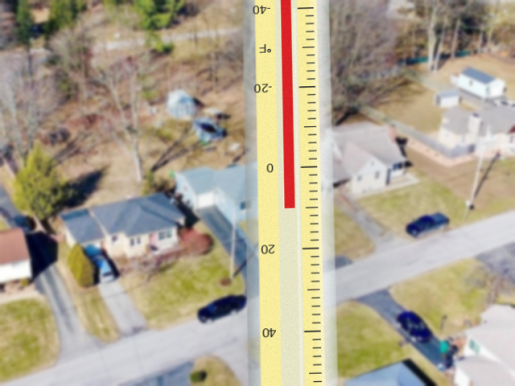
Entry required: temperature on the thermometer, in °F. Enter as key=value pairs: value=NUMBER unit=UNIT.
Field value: value=10 unit=°F
